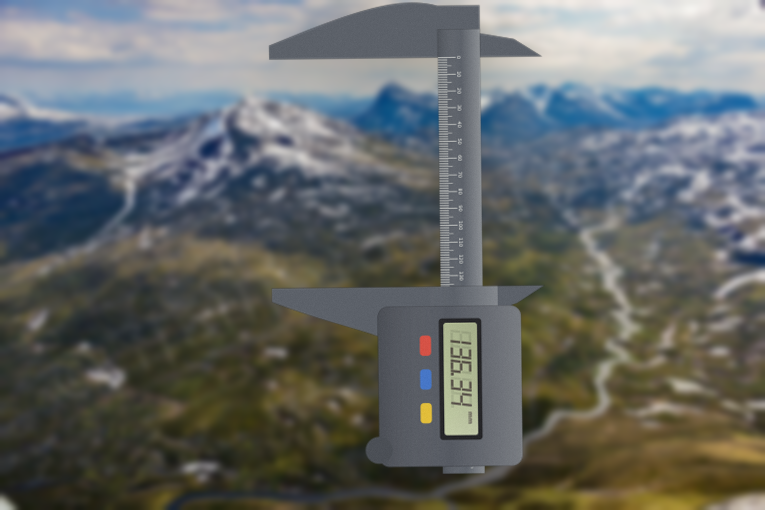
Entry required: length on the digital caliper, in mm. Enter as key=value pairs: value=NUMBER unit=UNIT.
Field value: value=136.34 unit=mm
